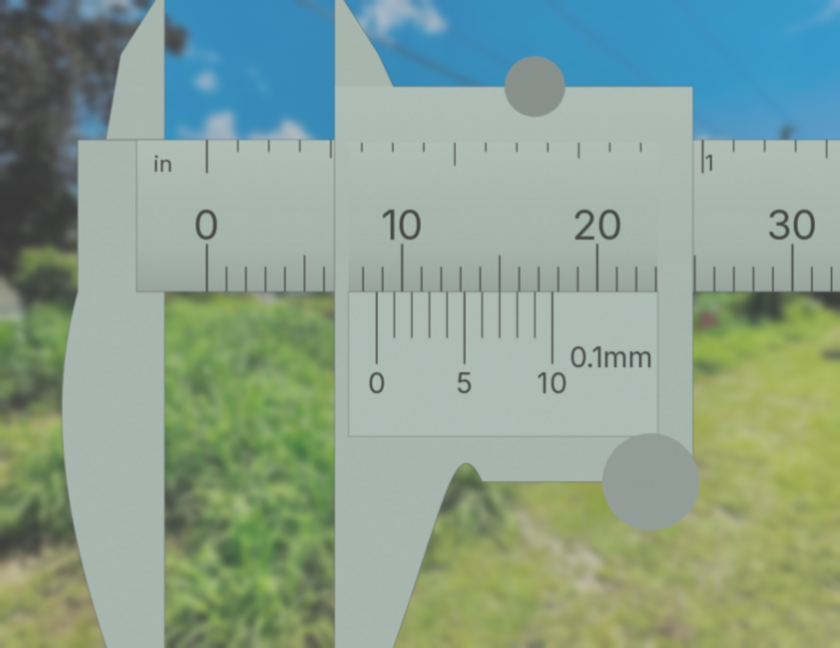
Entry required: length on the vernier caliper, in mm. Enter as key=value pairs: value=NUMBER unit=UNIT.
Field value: value=8.7 unit=mm
